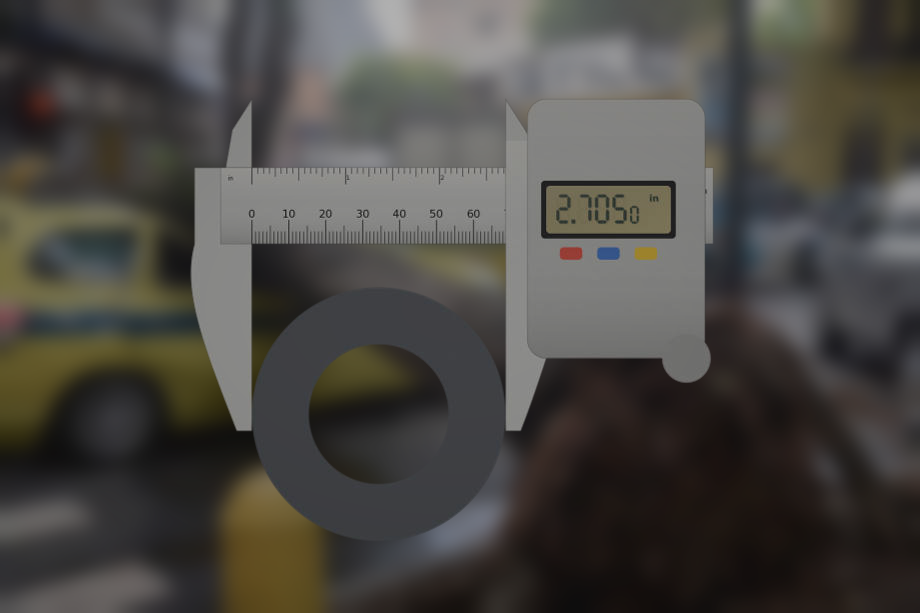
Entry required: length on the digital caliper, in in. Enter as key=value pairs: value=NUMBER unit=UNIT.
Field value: value=2.7050 unit=in
